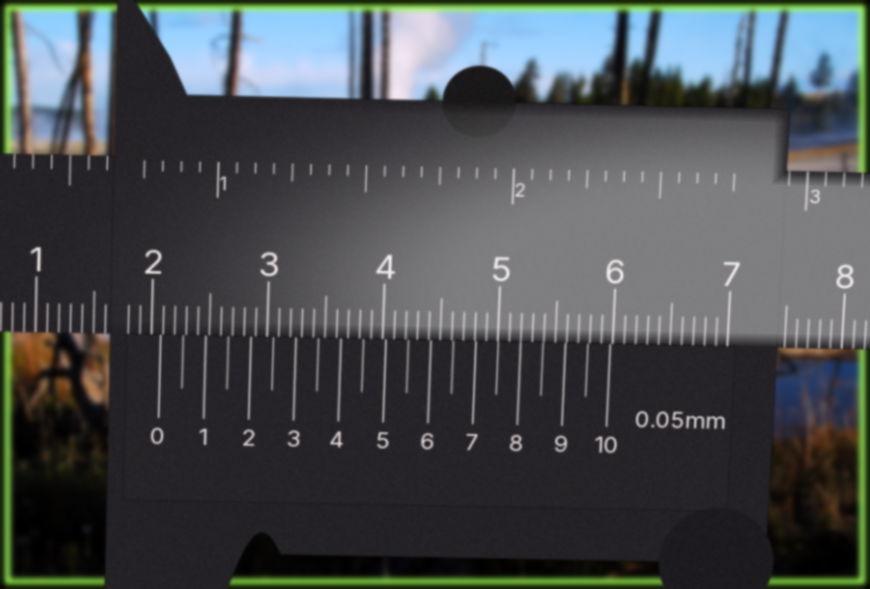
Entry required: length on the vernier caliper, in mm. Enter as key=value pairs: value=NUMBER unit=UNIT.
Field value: value=20.8 unit=mm
